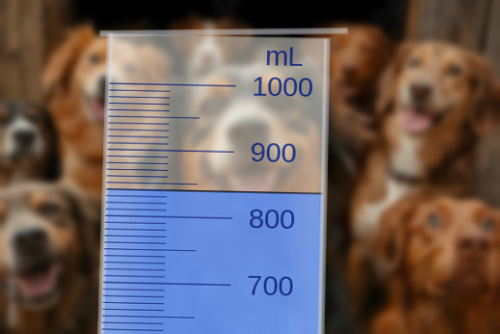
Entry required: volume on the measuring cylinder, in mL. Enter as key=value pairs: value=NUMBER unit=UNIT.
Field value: value=840 unit=mL
